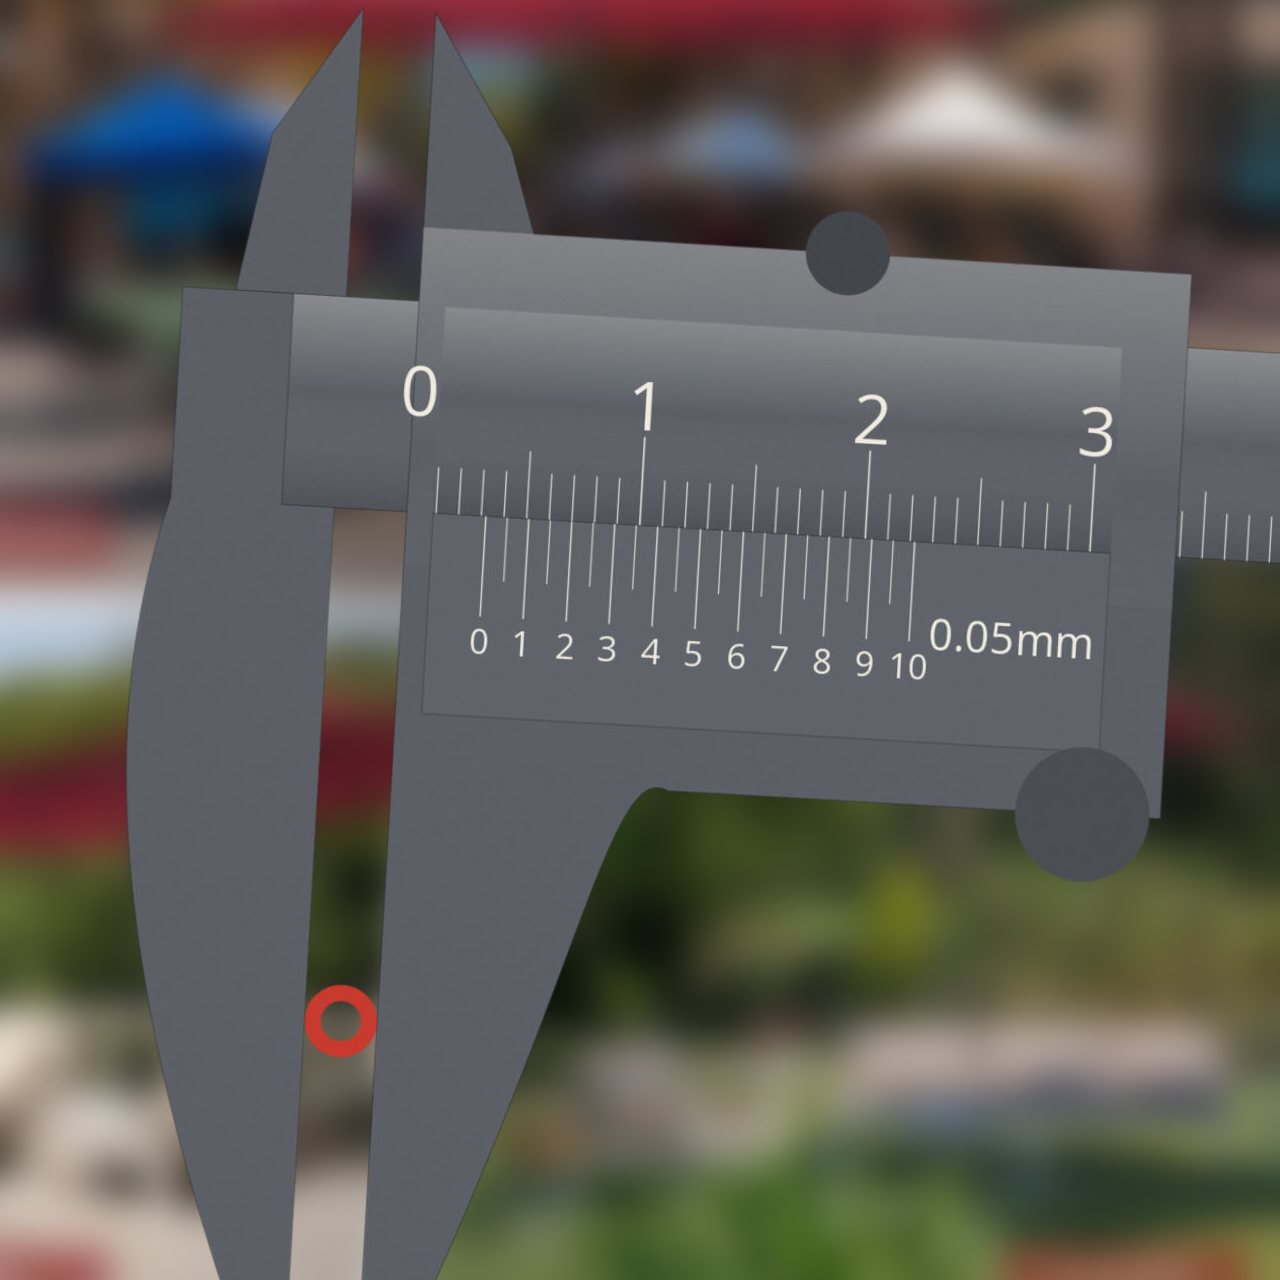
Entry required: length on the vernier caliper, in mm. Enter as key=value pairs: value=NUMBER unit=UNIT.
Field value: value=3.2 unit=mm
